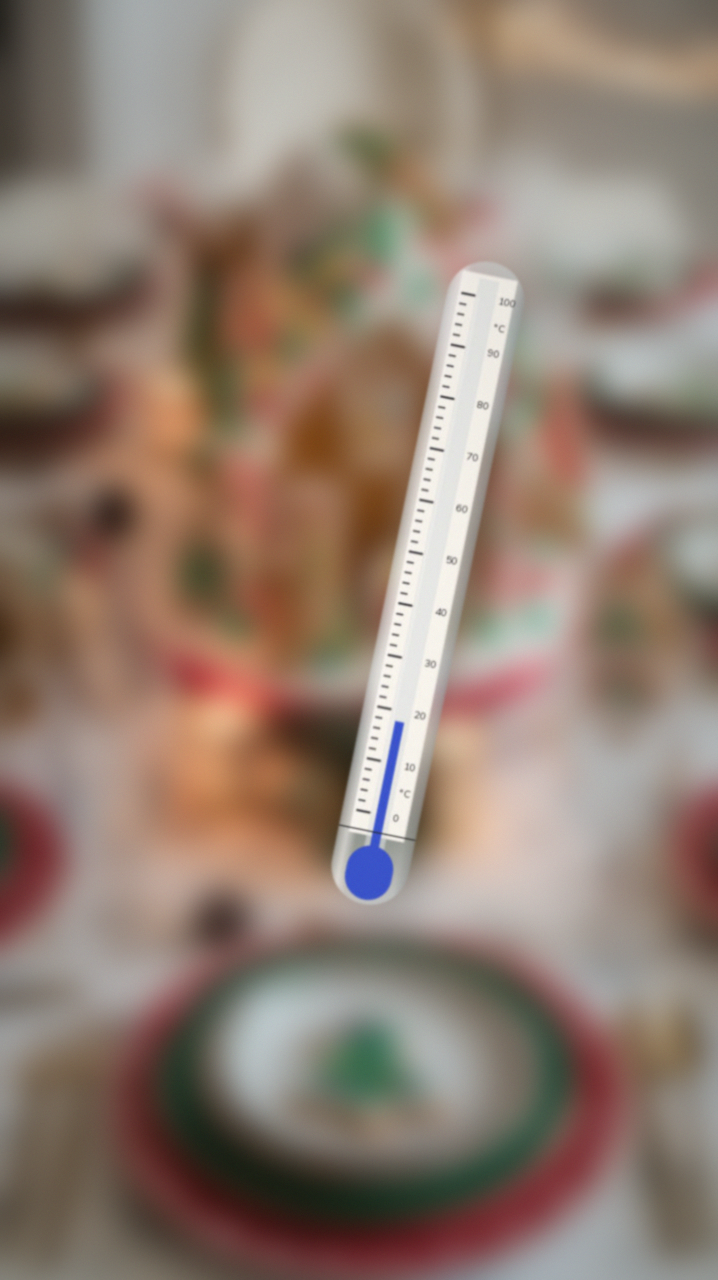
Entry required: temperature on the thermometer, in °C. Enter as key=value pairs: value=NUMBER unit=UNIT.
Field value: value=18 unit=°C
